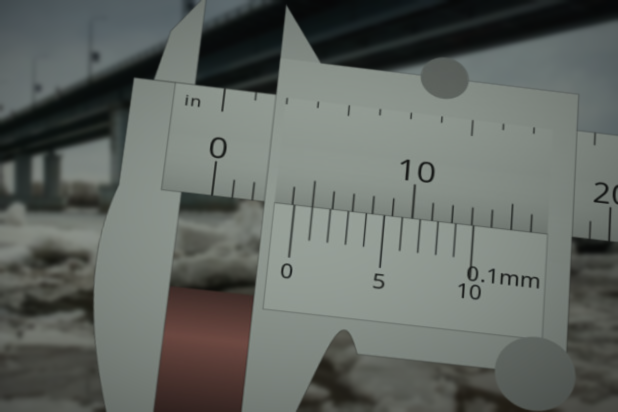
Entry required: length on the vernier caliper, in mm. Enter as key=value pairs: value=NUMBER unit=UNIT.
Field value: value=4.1 unit=mm
